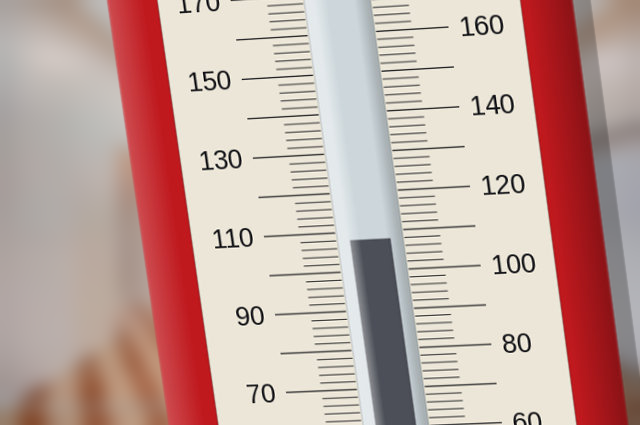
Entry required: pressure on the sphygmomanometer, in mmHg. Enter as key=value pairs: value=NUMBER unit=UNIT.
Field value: value=108 unit=mmHg
